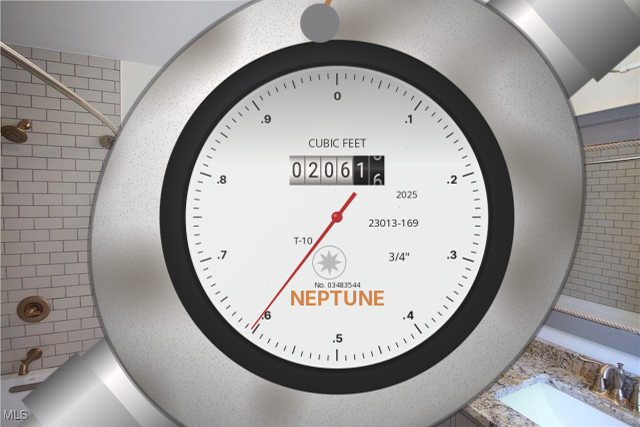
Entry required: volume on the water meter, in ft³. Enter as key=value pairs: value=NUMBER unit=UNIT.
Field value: value=20615.60 unit=ft³
